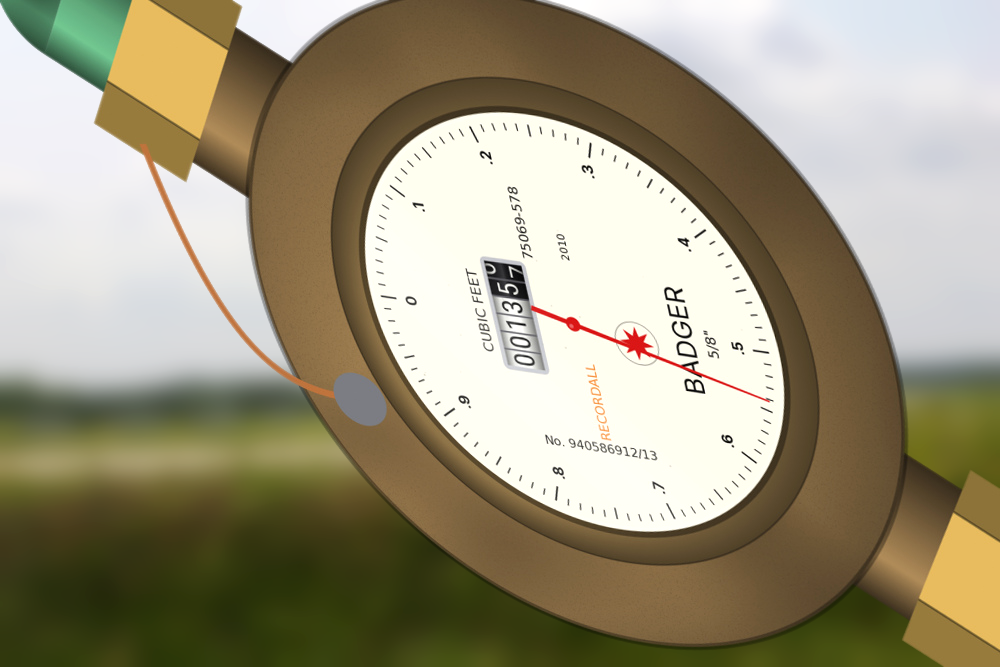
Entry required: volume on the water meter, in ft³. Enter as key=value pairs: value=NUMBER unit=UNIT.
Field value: value=1356.54 unit=ft³
